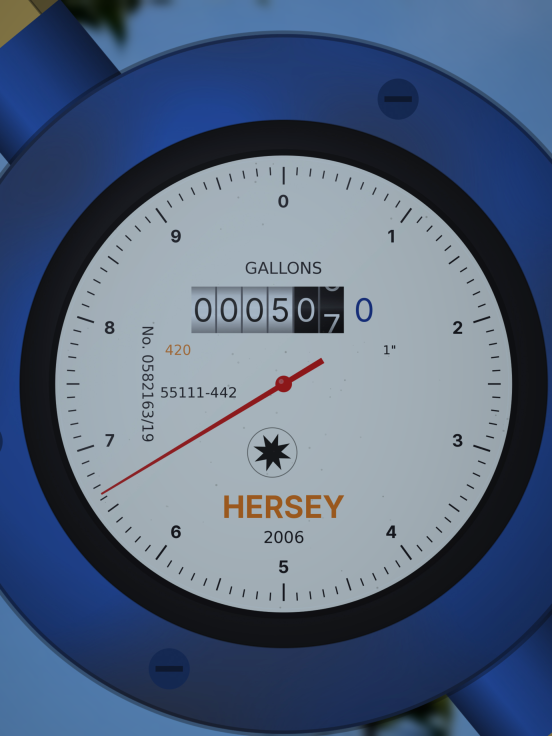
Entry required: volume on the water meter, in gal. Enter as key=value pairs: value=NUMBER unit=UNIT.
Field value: value=5066.6 unit=gal
